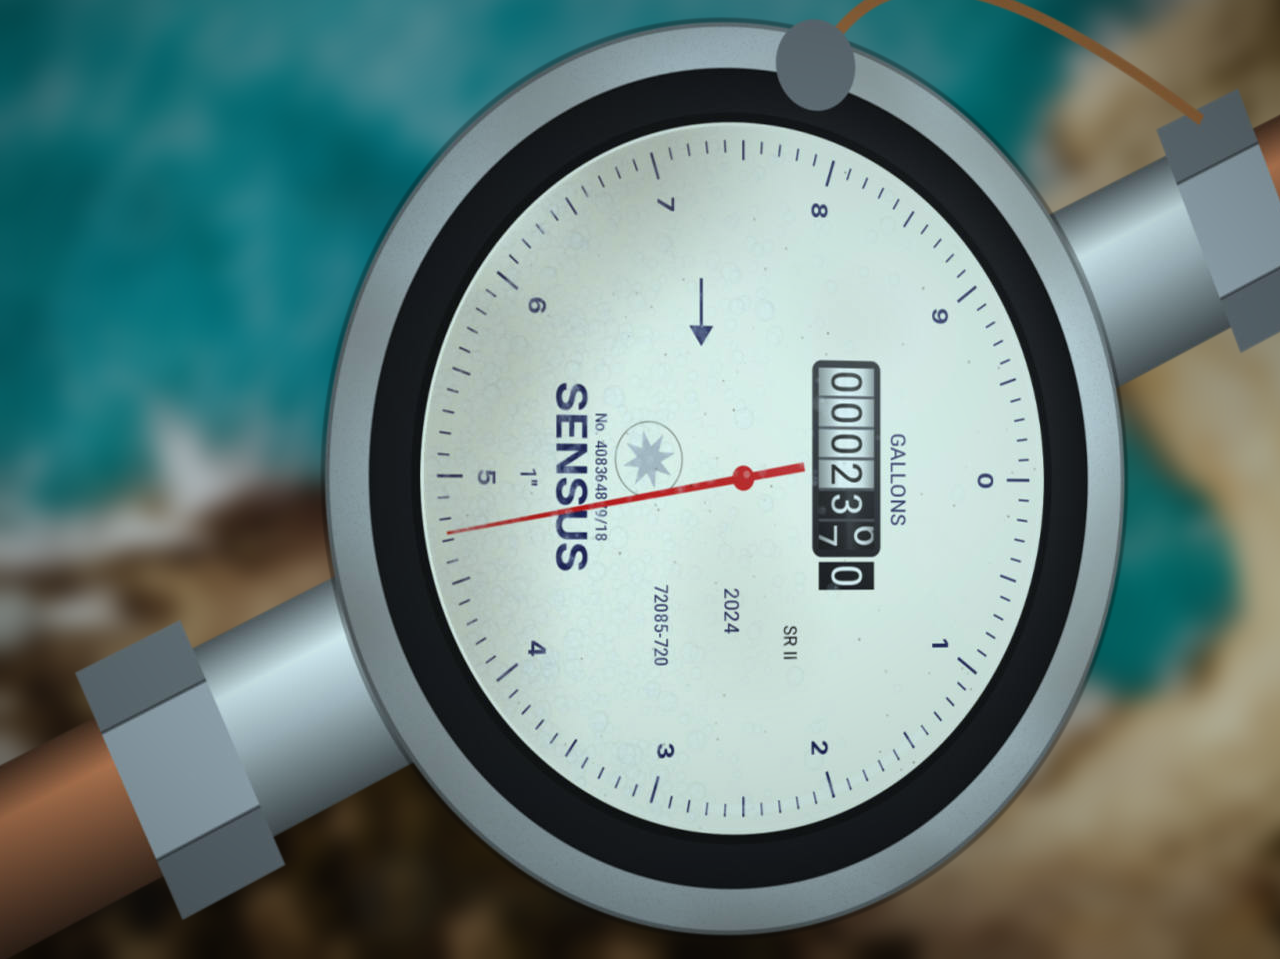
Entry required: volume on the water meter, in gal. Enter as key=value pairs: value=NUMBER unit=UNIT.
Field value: value=2364.7 unit=gal
